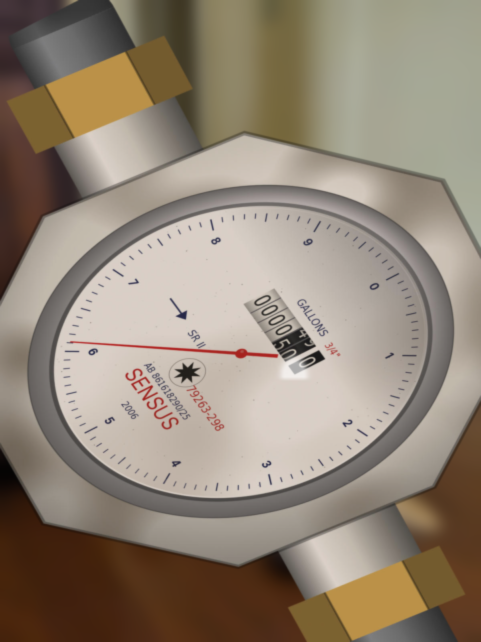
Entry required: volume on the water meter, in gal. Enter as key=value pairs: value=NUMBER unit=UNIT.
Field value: value=496.1 unit=gal
